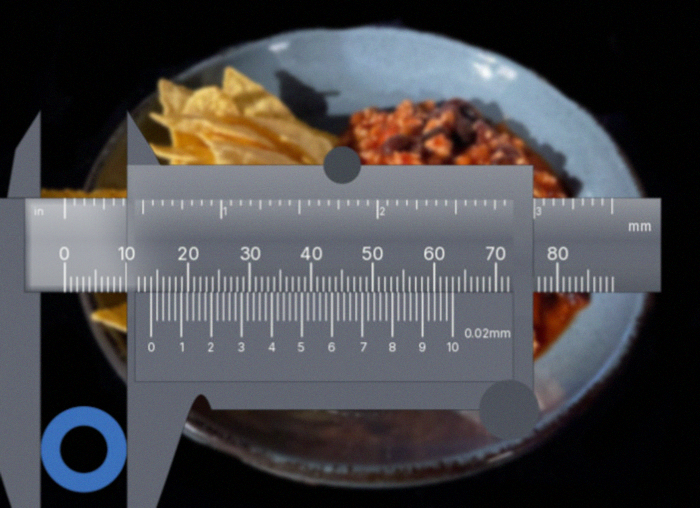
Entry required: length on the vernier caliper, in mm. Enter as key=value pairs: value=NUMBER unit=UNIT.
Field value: value=14.0 unit=mm
